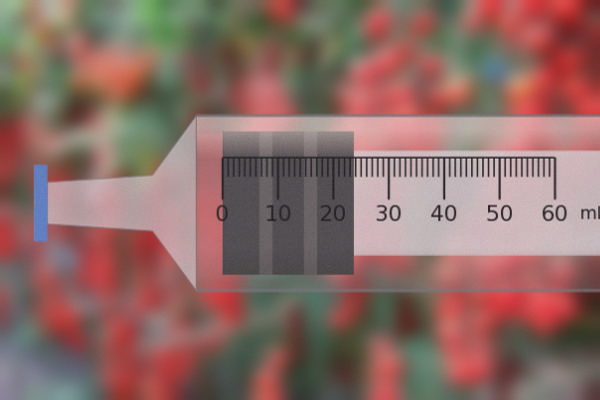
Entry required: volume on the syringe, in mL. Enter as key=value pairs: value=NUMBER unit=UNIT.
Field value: value=0 unit=mL
